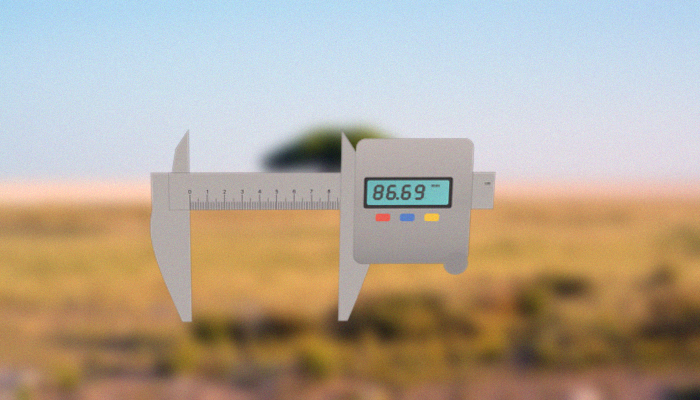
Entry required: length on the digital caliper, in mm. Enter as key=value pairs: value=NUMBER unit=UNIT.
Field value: value=86.69 unit=mm
